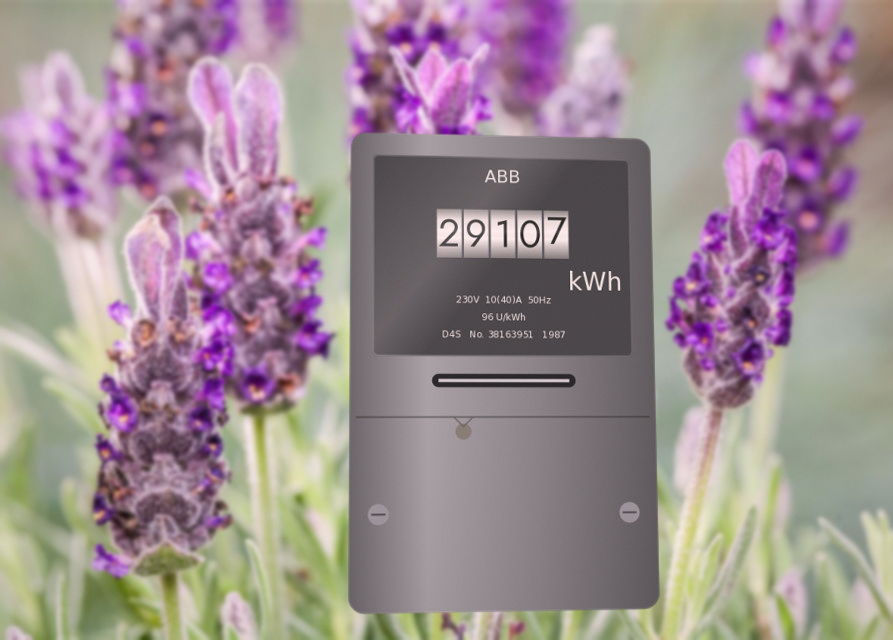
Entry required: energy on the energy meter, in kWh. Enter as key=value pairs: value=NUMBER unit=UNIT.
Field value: value=29107 unit=kWh
